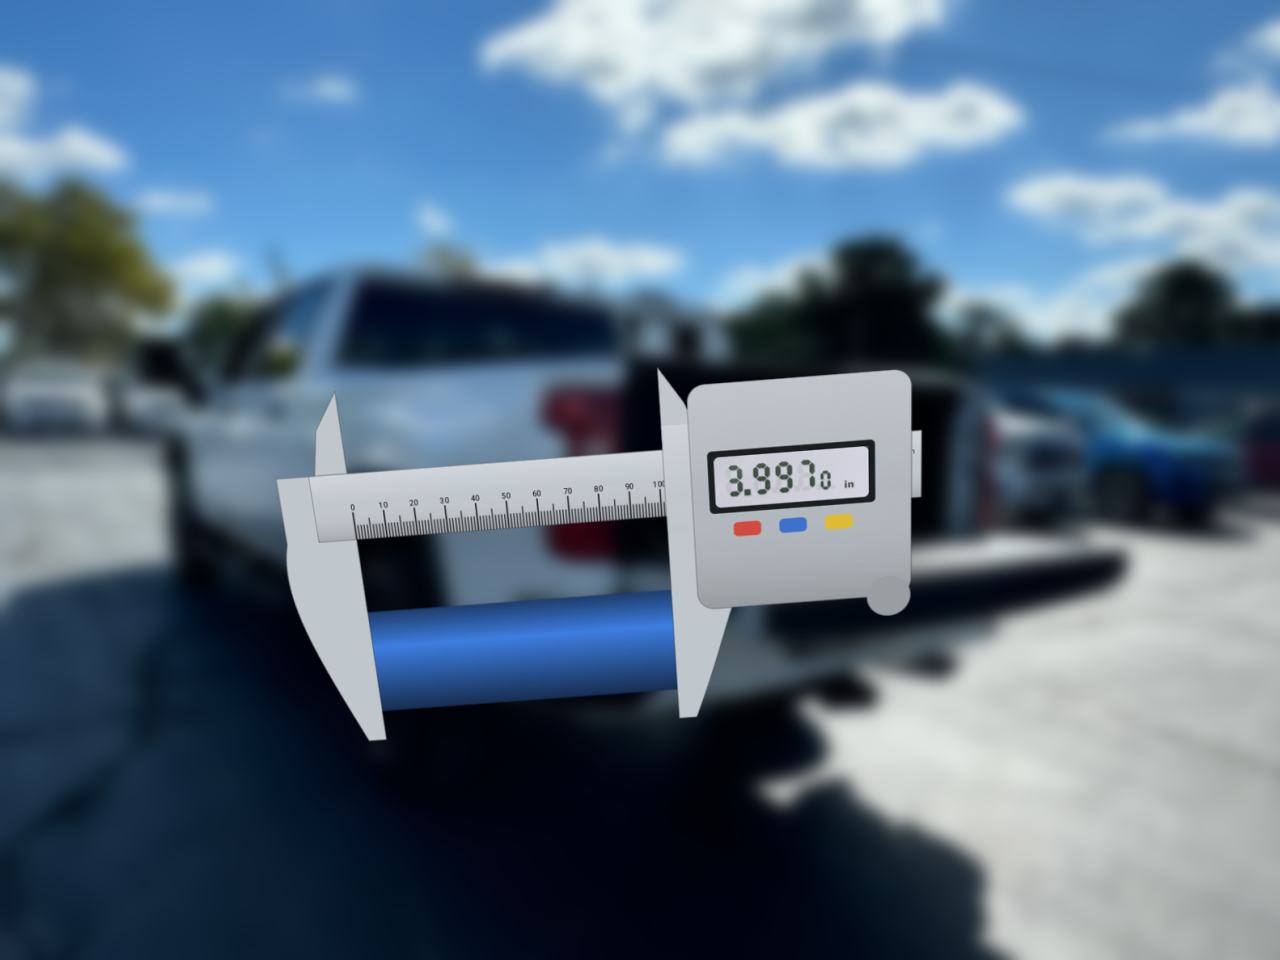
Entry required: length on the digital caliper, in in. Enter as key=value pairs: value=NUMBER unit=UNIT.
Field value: value=3.9970 unit=in
